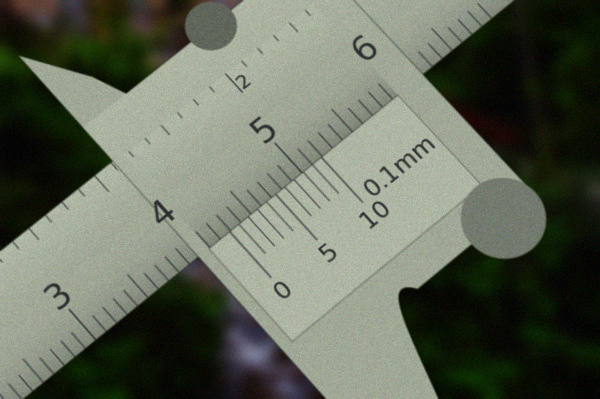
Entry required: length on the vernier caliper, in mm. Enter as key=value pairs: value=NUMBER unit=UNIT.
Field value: value=42.9 unit=mm
